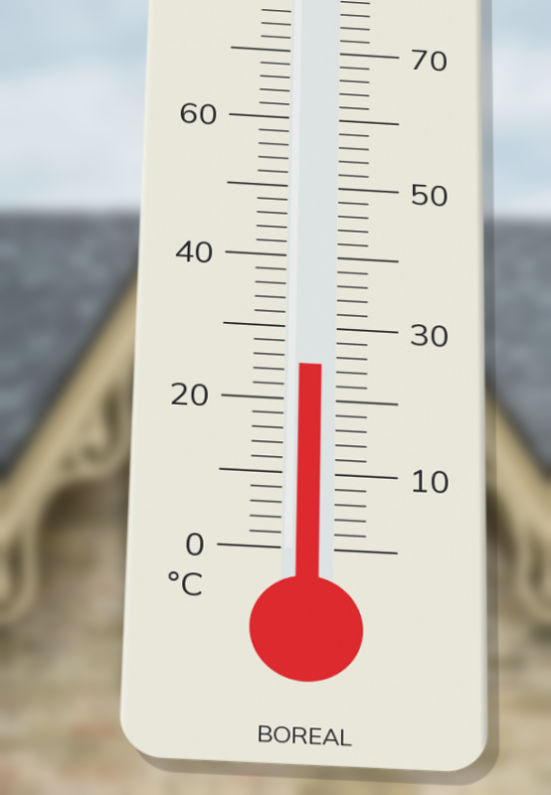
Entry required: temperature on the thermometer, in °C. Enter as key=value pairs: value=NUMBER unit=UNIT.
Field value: value=25 unit=°C
